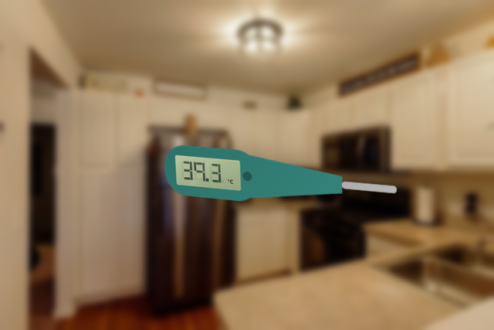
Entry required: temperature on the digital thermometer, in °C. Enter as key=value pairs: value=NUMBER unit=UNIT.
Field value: value=39.3 unit=°C
